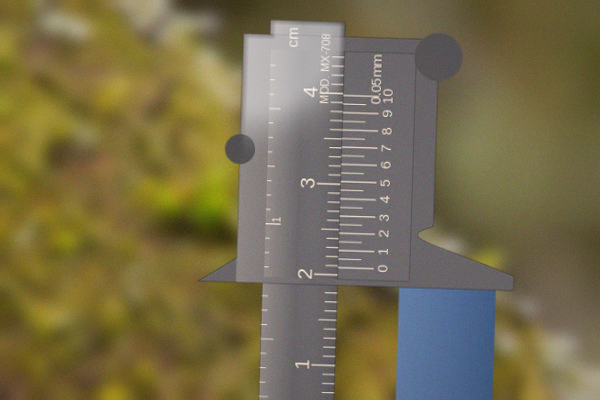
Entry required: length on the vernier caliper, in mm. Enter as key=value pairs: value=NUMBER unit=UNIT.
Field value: value=20.8 unit=mm
